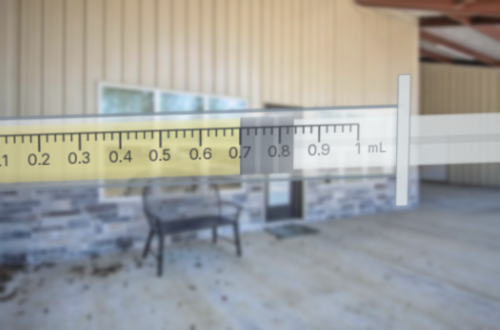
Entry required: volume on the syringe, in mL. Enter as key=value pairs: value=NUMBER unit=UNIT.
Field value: value=0.7 unit=mL
